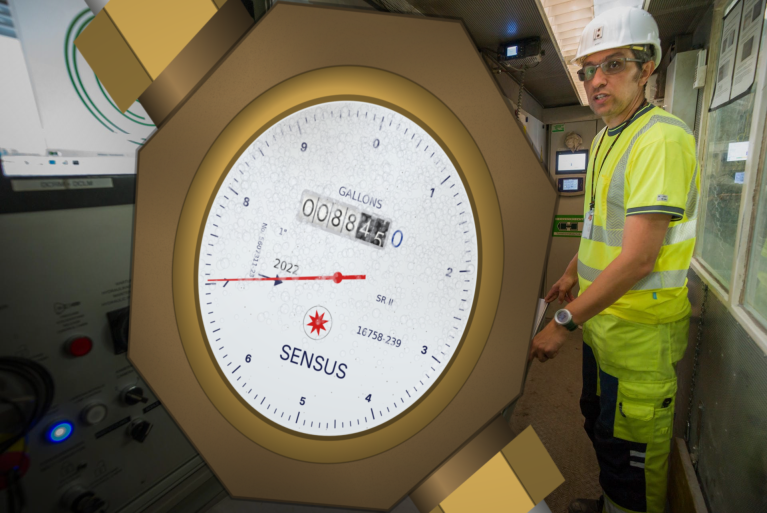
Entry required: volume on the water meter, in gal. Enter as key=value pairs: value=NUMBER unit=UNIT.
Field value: value=88447.0 unit=gal
